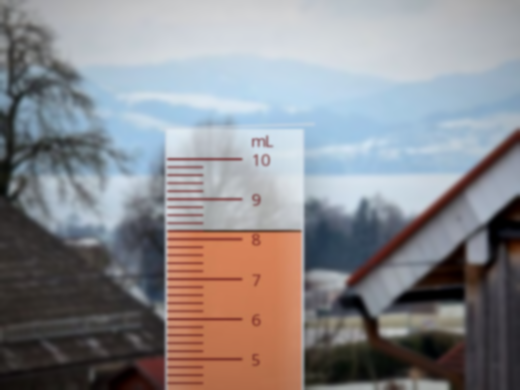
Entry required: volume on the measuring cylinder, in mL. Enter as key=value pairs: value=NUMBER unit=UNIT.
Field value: value=8.2 unit=mL
